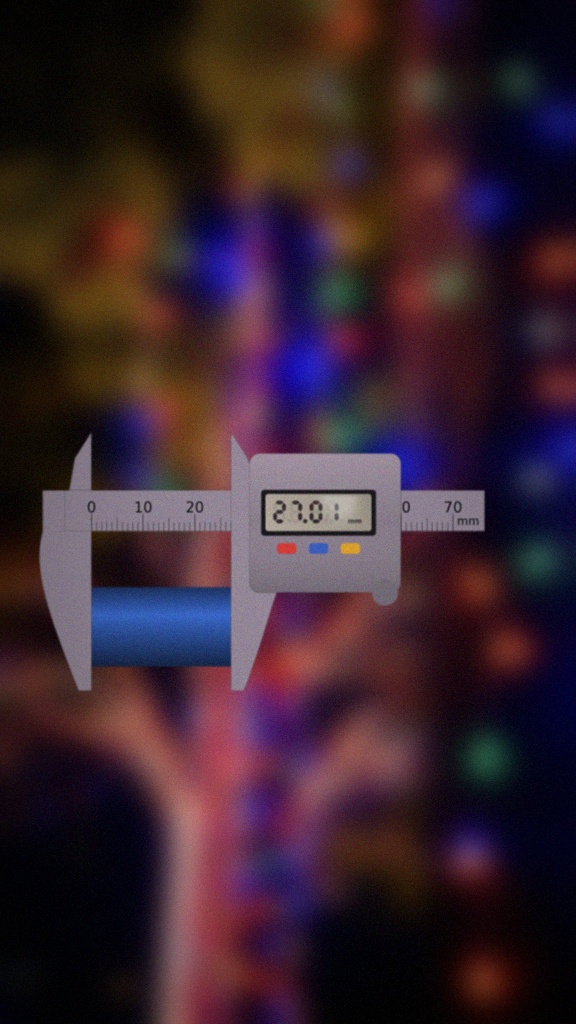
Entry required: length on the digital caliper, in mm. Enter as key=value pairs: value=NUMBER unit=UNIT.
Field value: value=27.01 unit=mm
